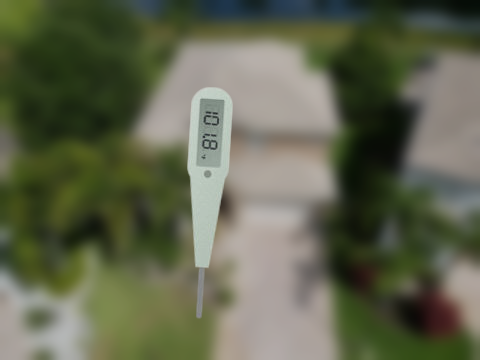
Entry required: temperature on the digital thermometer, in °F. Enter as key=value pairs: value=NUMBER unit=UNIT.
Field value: value=101.8 unit=°F
